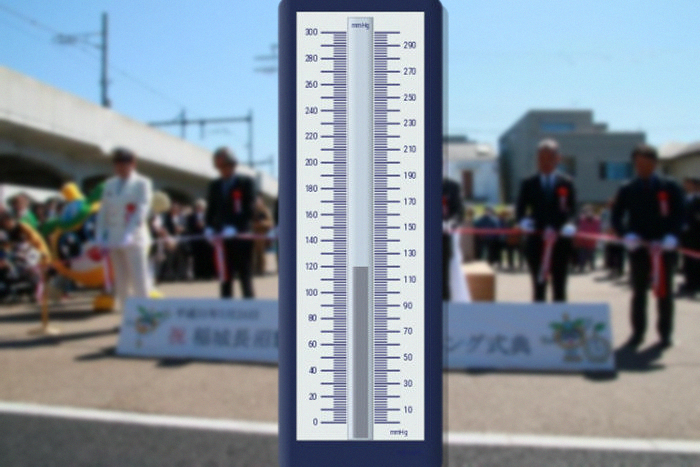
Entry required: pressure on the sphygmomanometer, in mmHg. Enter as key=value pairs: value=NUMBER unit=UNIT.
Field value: value=120 unit=mmHg
